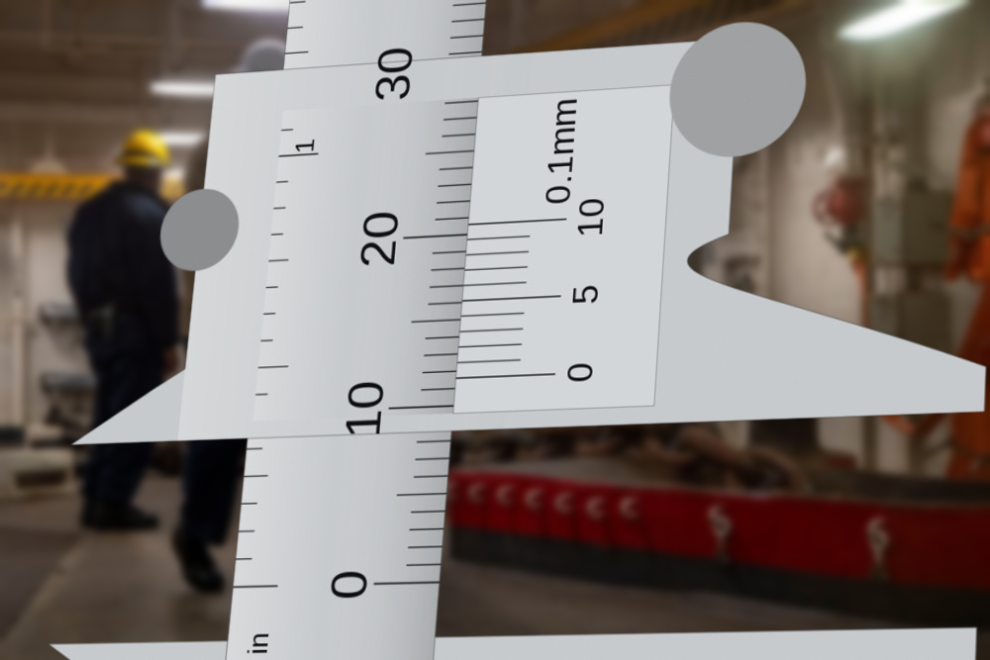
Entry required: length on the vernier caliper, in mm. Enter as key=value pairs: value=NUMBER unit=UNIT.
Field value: value=11.6 unit=mm
